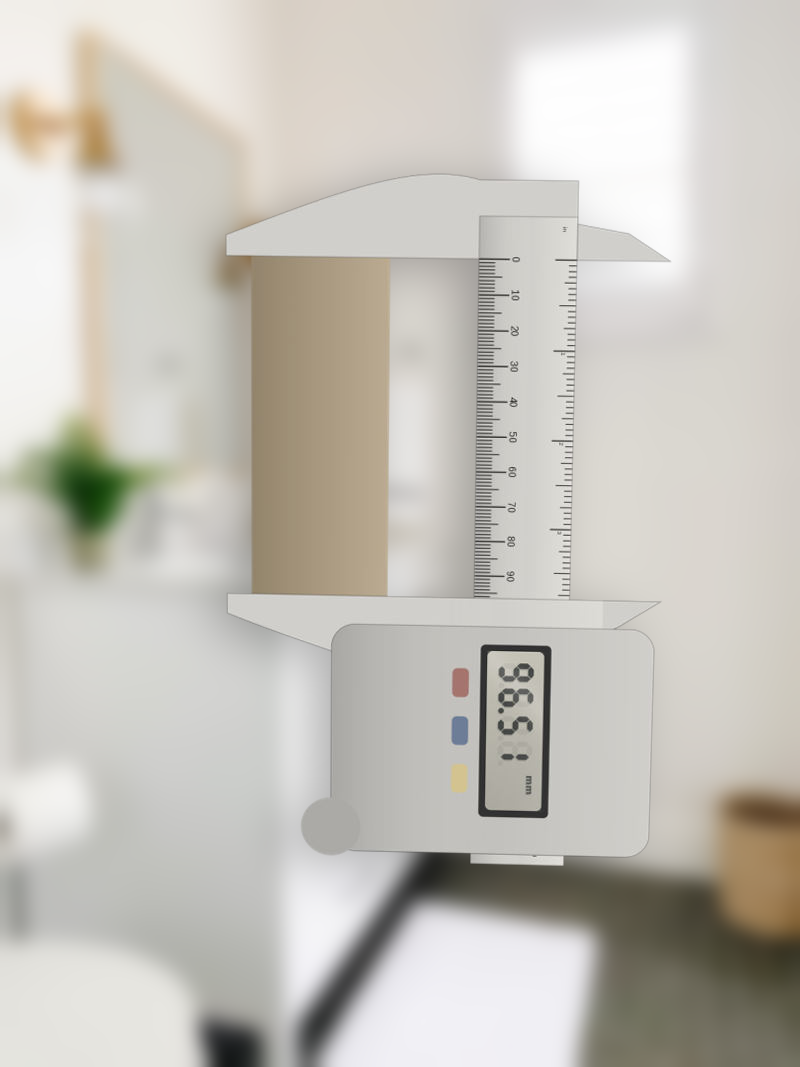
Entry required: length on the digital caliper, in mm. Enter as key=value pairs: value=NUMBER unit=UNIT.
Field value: value=96.51 unit=mm
